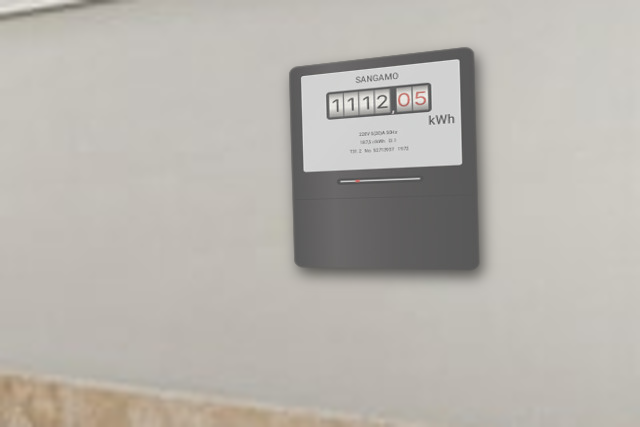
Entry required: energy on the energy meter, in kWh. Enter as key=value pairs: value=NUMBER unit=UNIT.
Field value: value=1112.05 unit=kWh
